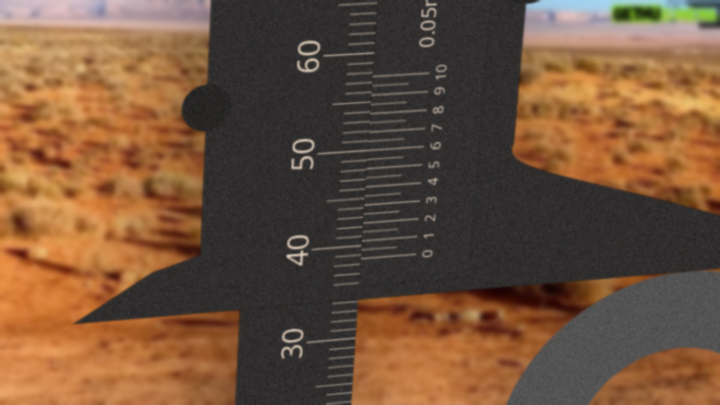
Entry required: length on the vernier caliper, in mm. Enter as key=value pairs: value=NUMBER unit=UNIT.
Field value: value=38.6 unit=mm
